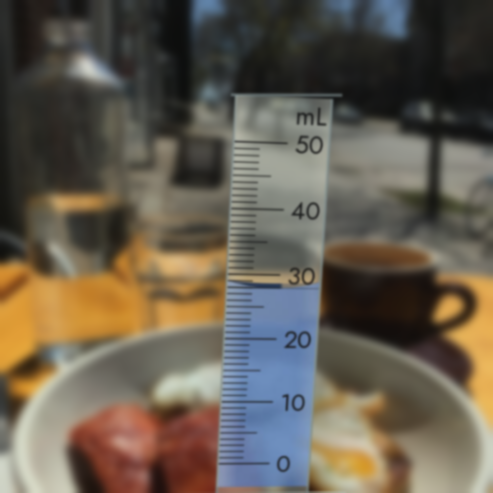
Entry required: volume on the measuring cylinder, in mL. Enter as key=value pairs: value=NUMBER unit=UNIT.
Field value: value=28 unit=mL
